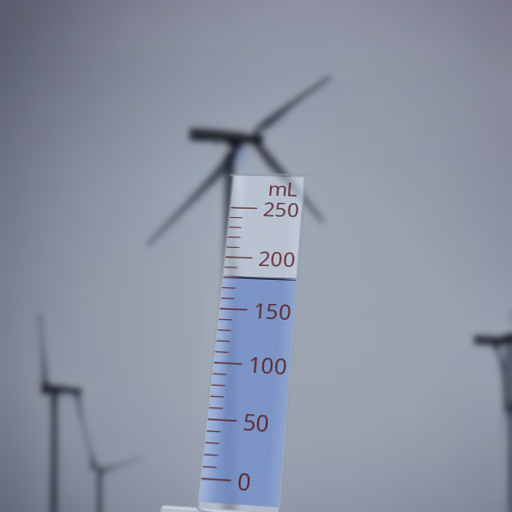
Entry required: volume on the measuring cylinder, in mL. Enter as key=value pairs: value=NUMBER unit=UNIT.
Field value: value=180 unit=mL
